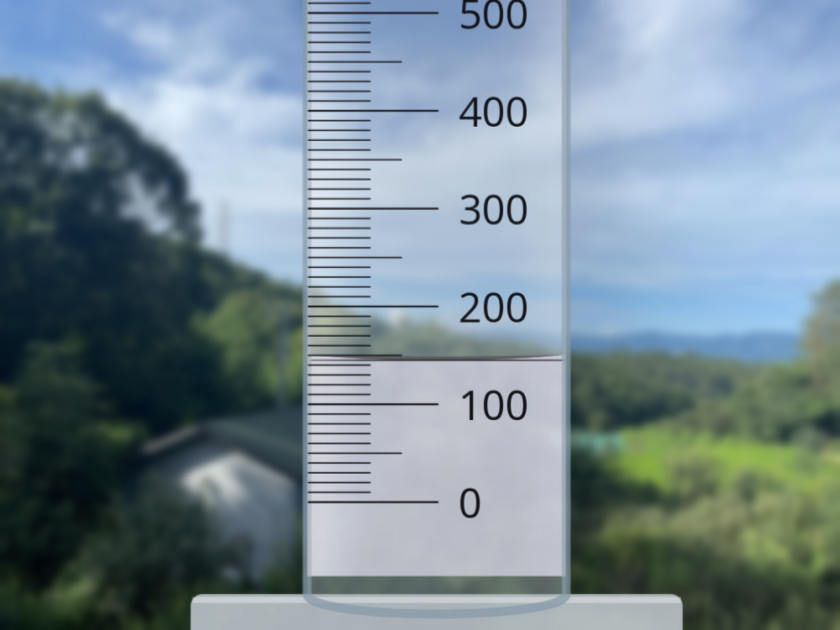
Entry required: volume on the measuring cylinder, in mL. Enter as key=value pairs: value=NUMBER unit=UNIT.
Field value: value=145 unit=mL
